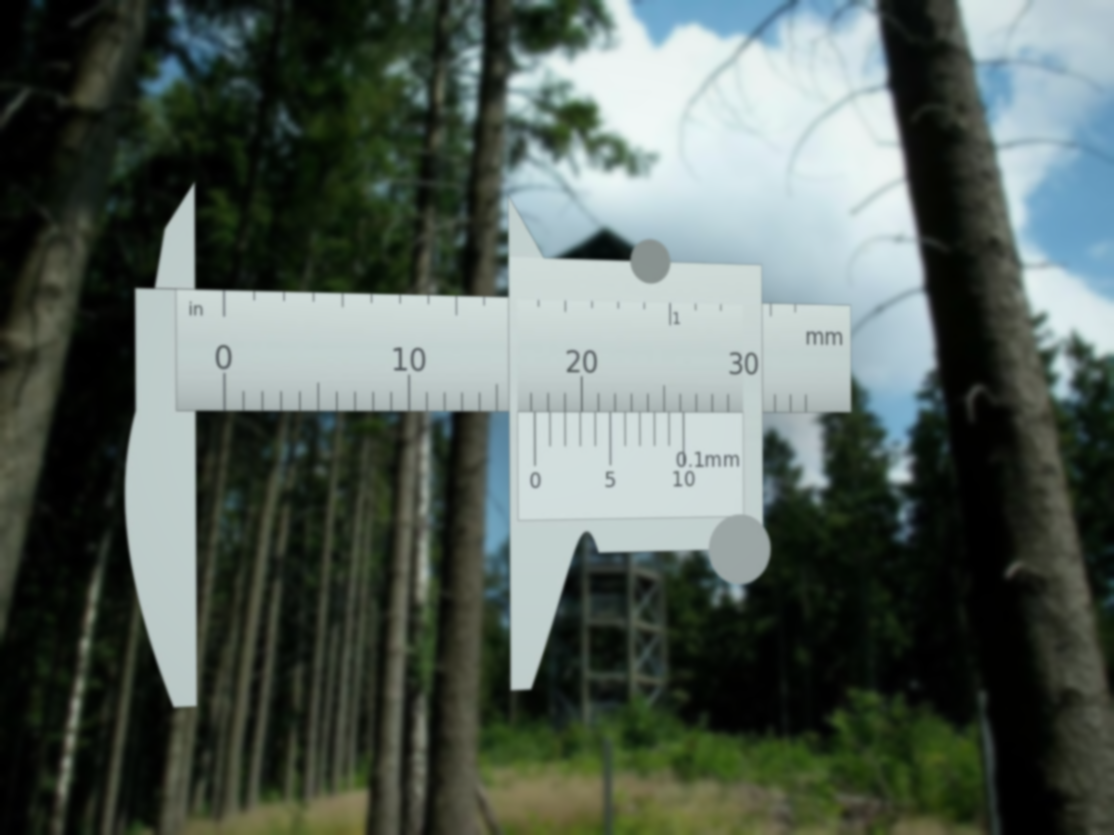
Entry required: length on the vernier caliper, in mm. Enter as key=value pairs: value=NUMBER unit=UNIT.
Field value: value=17.2 unit=mm
